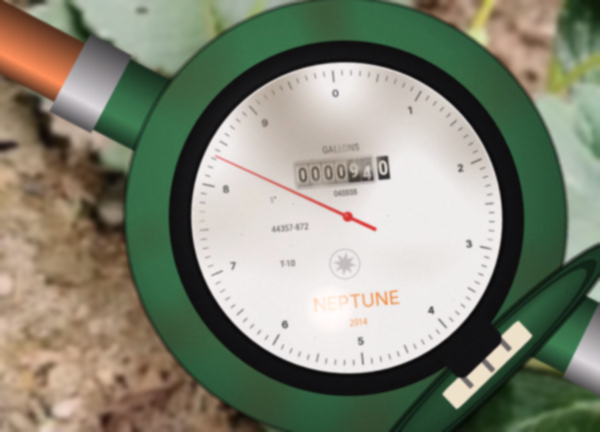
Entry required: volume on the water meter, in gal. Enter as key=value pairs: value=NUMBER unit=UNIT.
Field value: value=938.3 unit=gal
